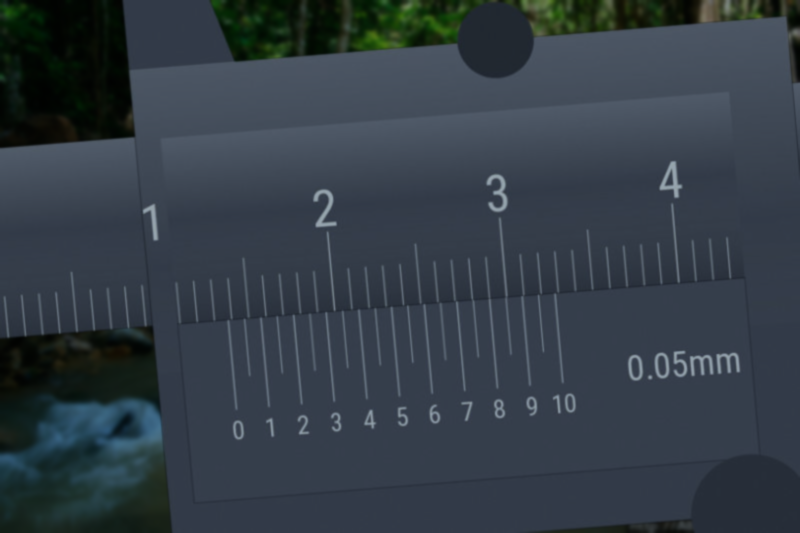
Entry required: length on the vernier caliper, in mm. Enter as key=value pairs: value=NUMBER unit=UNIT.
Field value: value=13.8 unit=mm
